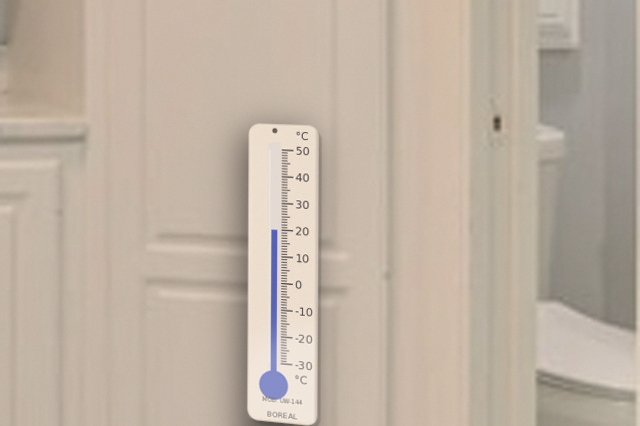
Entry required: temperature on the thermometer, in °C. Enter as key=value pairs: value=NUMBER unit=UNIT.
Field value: value=20 unit=°C
